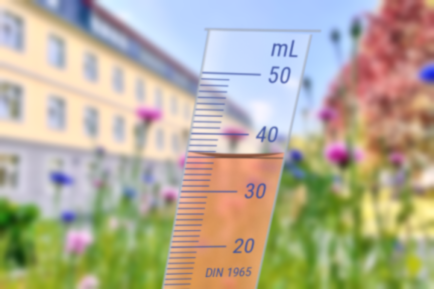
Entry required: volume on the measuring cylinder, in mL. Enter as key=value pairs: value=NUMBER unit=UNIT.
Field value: value=36 unit=mL
